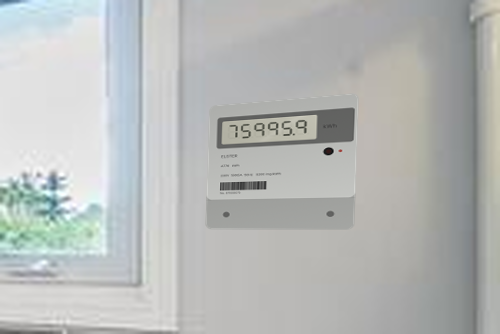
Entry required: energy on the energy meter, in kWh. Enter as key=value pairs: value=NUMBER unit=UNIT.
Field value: value=75995.9 unit=kWh
